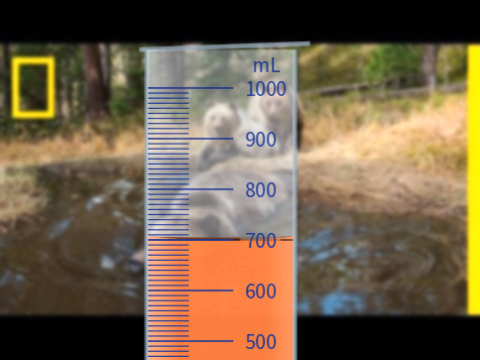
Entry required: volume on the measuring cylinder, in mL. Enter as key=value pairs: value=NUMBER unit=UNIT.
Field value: value=700 unit=mL
